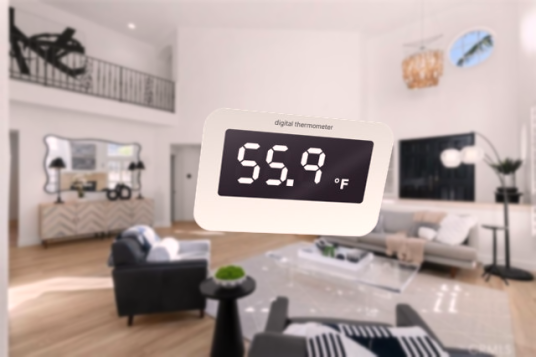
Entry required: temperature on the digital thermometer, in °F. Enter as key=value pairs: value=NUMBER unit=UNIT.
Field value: value=55.9 unit=°F
